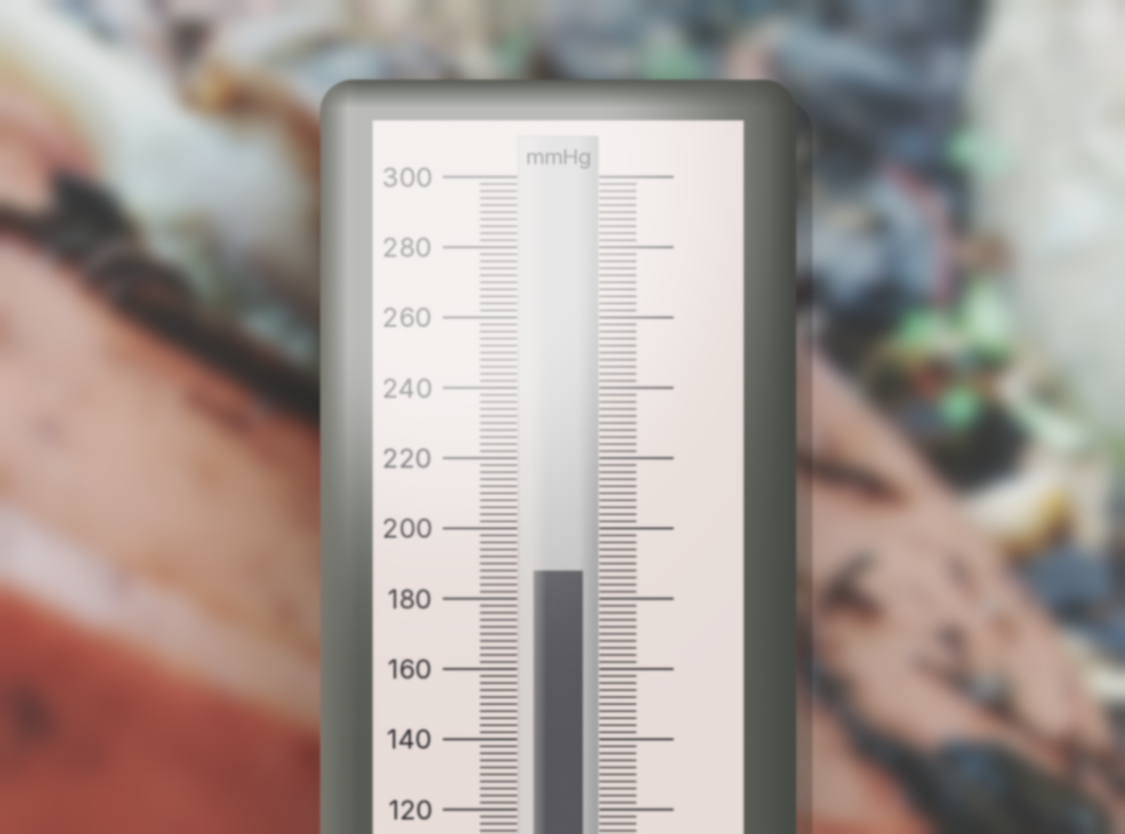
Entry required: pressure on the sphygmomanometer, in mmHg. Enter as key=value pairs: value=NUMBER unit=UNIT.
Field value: value=188 unit=mmHg
